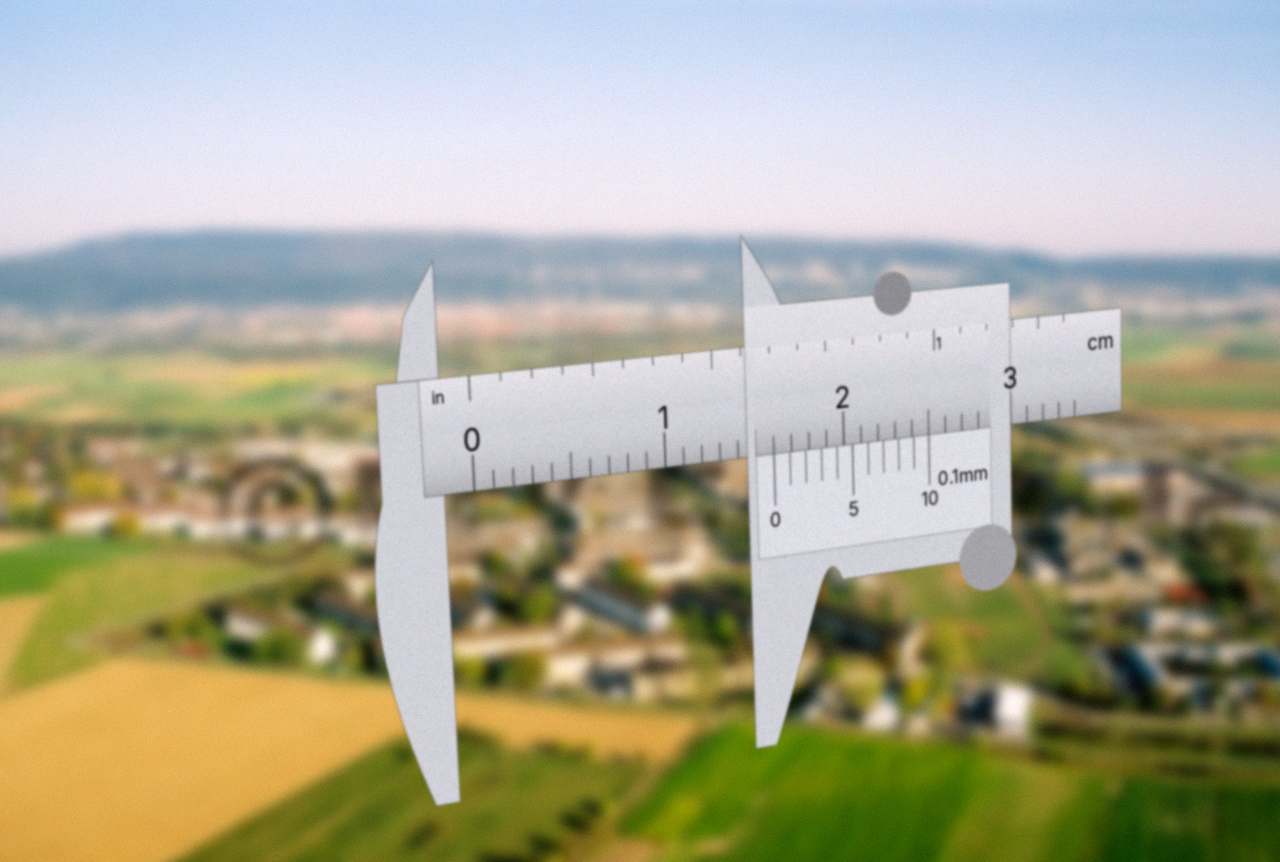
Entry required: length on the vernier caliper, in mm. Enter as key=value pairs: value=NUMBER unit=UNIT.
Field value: value=16.0 unit=mm
